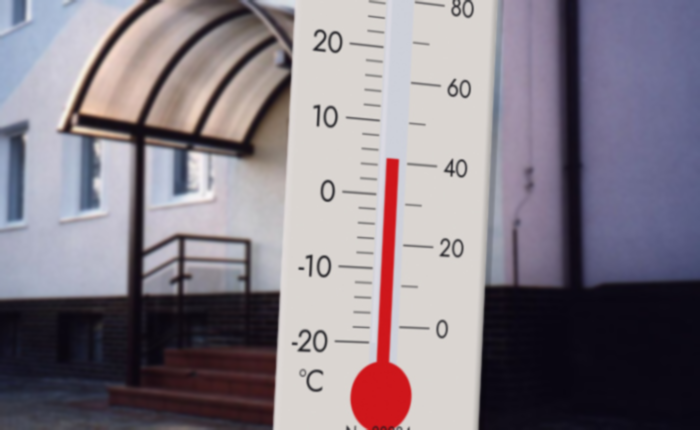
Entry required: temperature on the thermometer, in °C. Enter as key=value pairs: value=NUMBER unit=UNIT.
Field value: value=5 unit=°C
